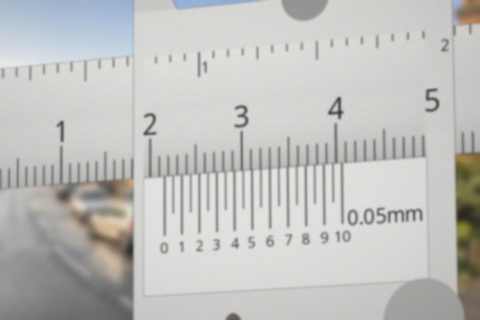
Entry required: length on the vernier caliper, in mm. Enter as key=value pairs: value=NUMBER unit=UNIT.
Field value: value=21.6 unit=mm
